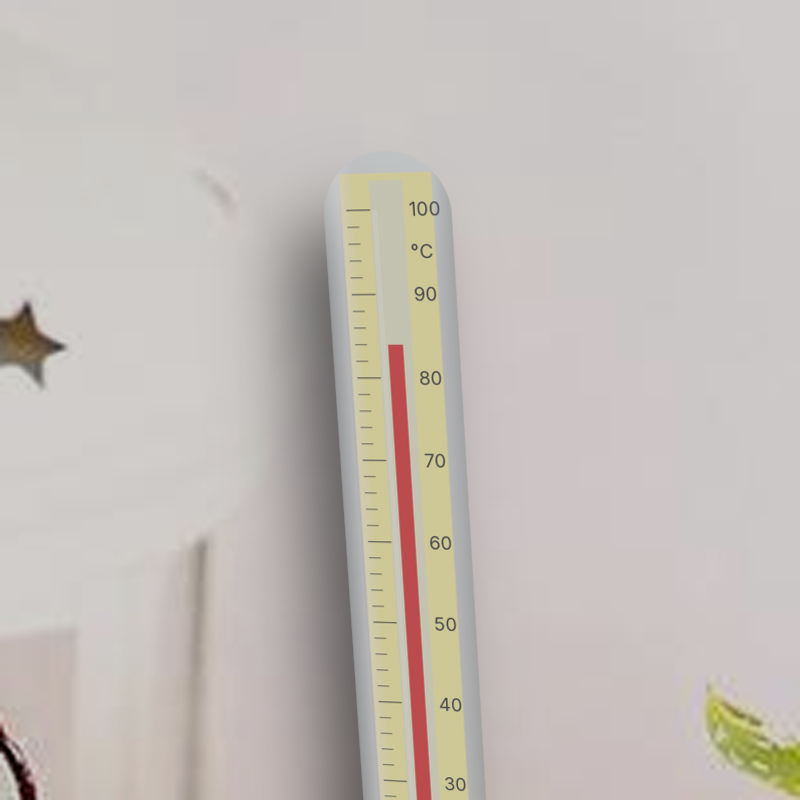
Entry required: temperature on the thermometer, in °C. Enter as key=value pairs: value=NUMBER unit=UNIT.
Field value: value=84 unit=°C
